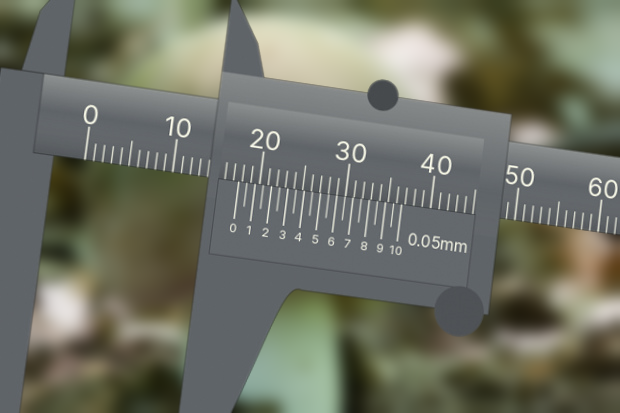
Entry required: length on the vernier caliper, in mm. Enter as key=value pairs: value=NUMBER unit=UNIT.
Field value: value=17.6 unit=mm
